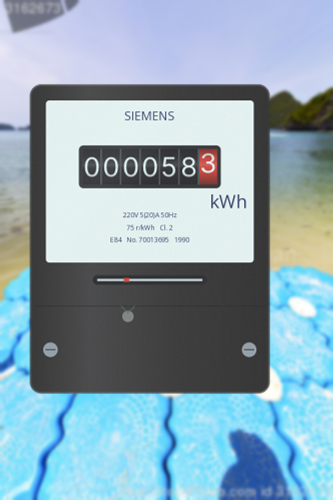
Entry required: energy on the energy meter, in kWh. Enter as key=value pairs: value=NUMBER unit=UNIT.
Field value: value=58.3 unit=kWh
